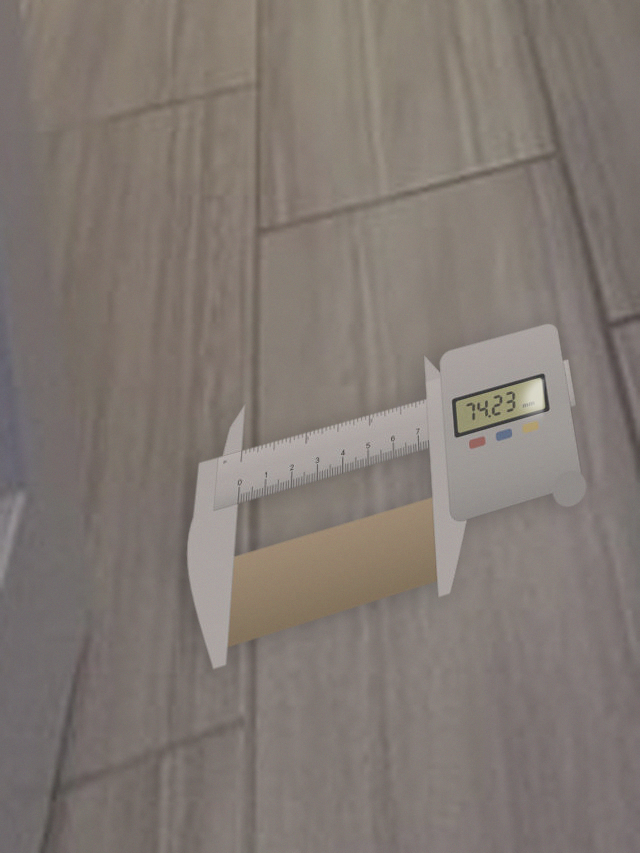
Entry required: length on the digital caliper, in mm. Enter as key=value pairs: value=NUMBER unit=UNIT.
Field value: value=74.23 unit=mm
